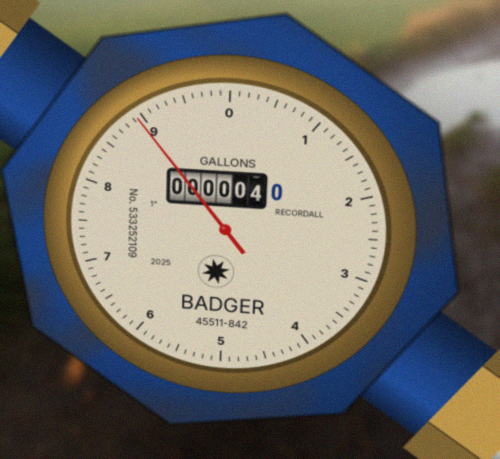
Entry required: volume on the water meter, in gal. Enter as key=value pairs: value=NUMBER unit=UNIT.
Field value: value=38.9 unit=gal
